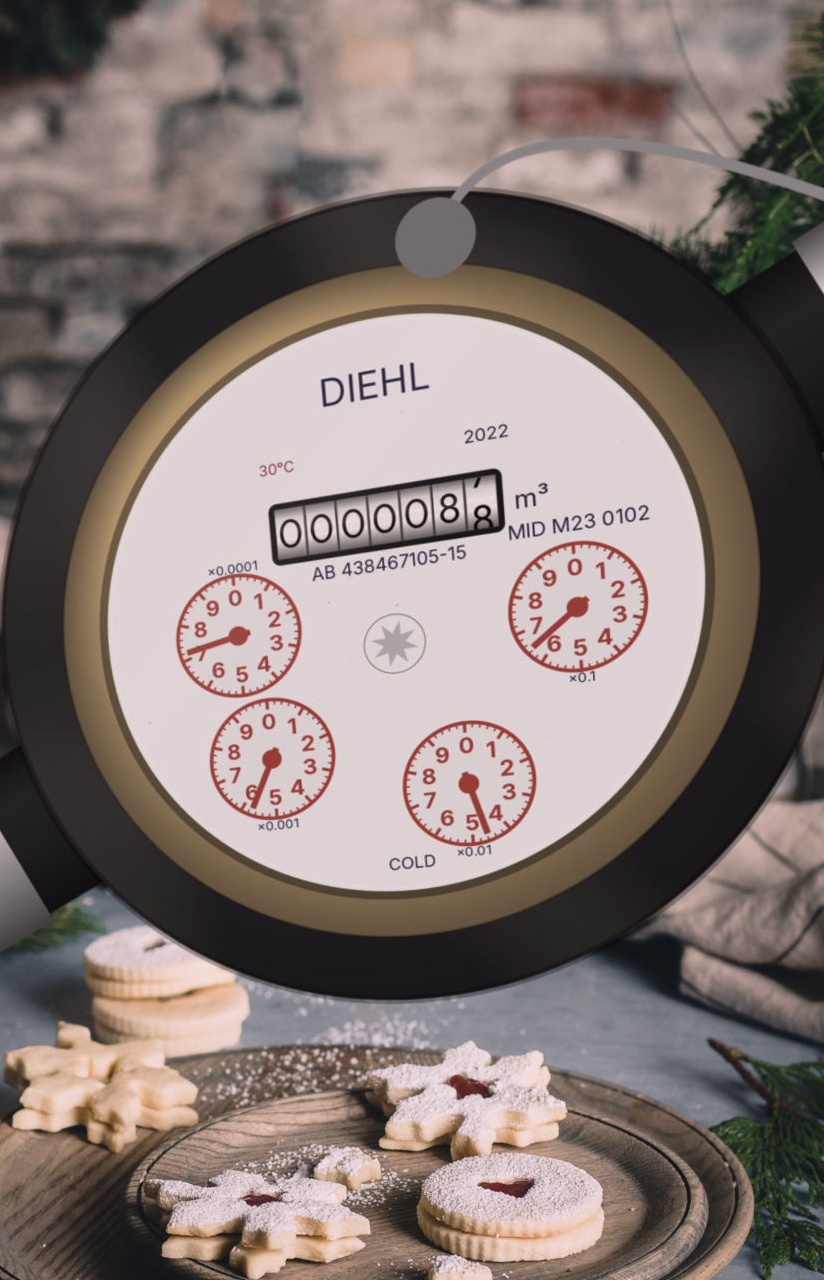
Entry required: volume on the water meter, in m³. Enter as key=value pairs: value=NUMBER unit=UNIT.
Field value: value=87.6457 unit=m³
